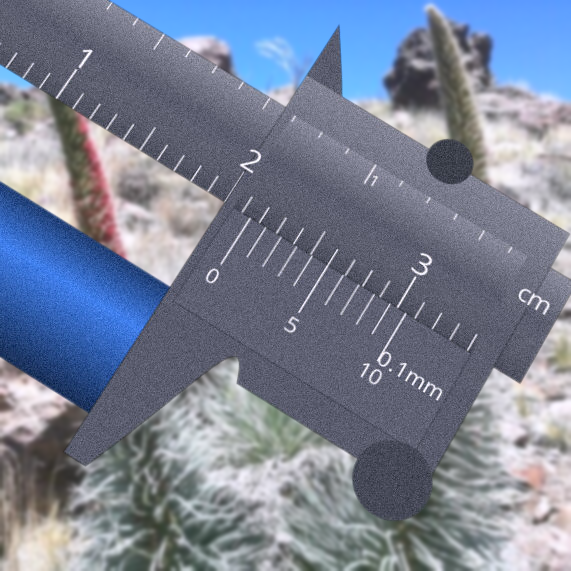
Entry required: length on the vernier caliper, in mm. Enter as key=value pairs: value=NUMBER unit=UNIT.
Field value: value=21.5 unit=mm
